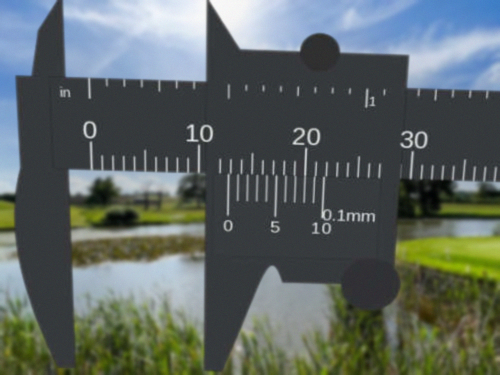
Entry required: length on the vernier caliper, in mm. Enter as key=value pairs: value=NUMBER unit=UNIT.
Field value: value=12.8 unit=mm
